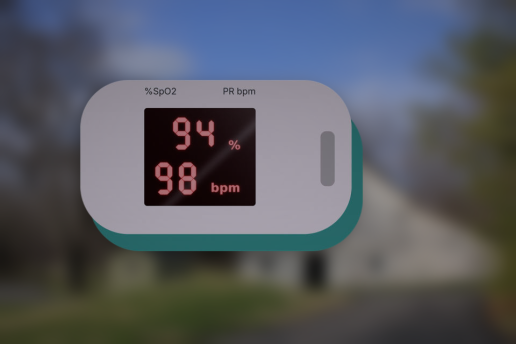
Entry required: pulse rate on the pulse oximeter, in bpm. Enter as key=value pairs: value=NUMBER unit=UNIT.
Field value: value=98 unit=bpm
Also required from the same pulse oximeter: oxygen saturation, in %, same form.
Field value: value=94 unit=%
